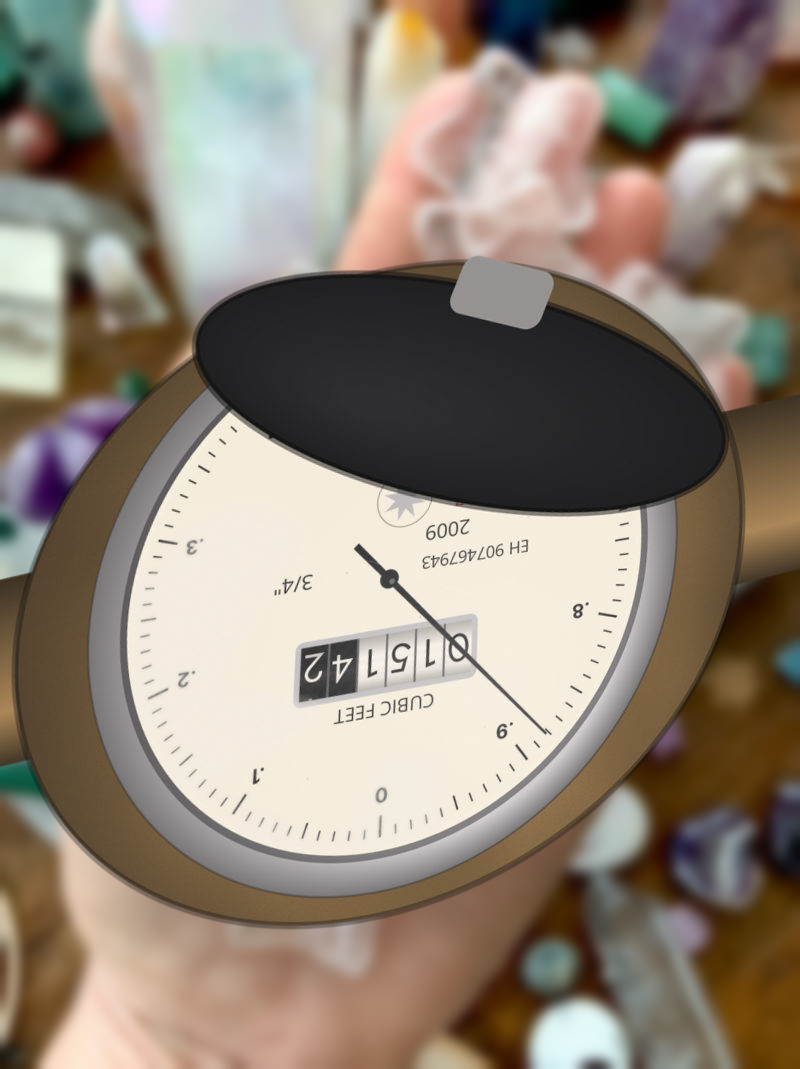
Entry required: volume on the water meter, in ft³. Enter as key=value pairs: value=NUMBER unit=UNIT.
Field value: value=15141.88 unit=ft³
